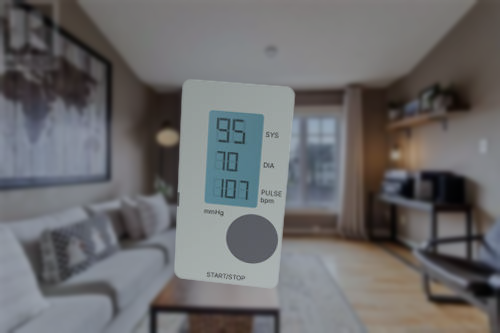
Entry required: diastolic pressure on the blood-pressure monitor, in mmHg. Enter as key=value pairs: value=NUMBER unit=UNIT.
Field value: value=70 unit=mmHg
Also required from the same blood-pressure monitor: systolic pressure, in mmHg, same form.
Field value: value=95 unit=mmHg
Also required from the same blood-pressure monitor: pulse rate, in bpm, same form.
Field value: value=107 unit=bpm
